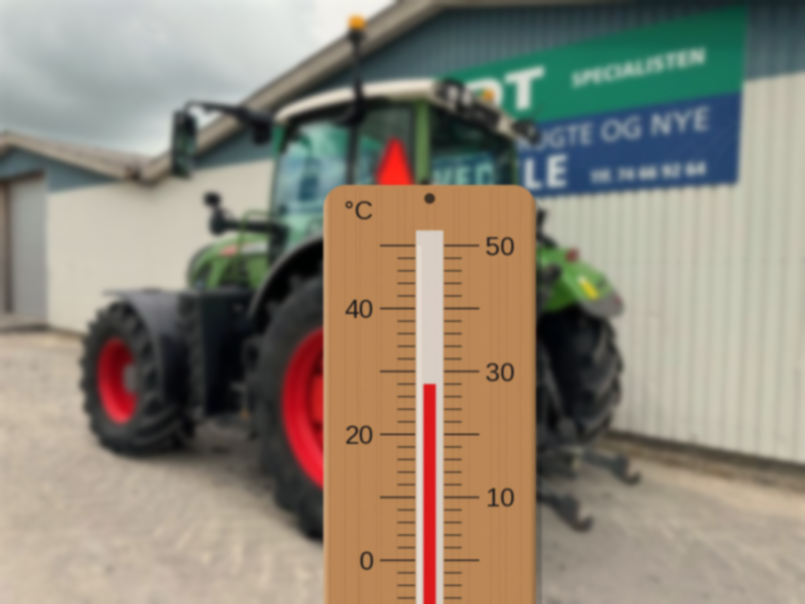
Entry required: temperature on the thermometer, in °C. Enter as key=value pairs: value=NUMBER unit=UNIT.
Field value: value=28 unit=°C
